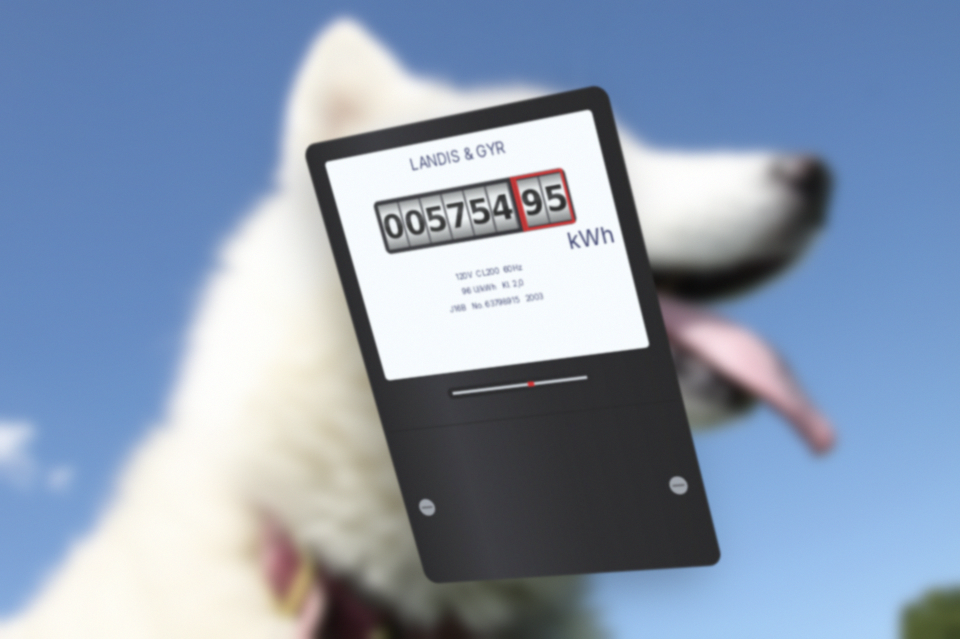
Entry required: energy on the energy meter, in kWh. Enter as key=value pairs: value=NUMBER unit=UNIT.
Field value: value=5754.95 unit=kWh
